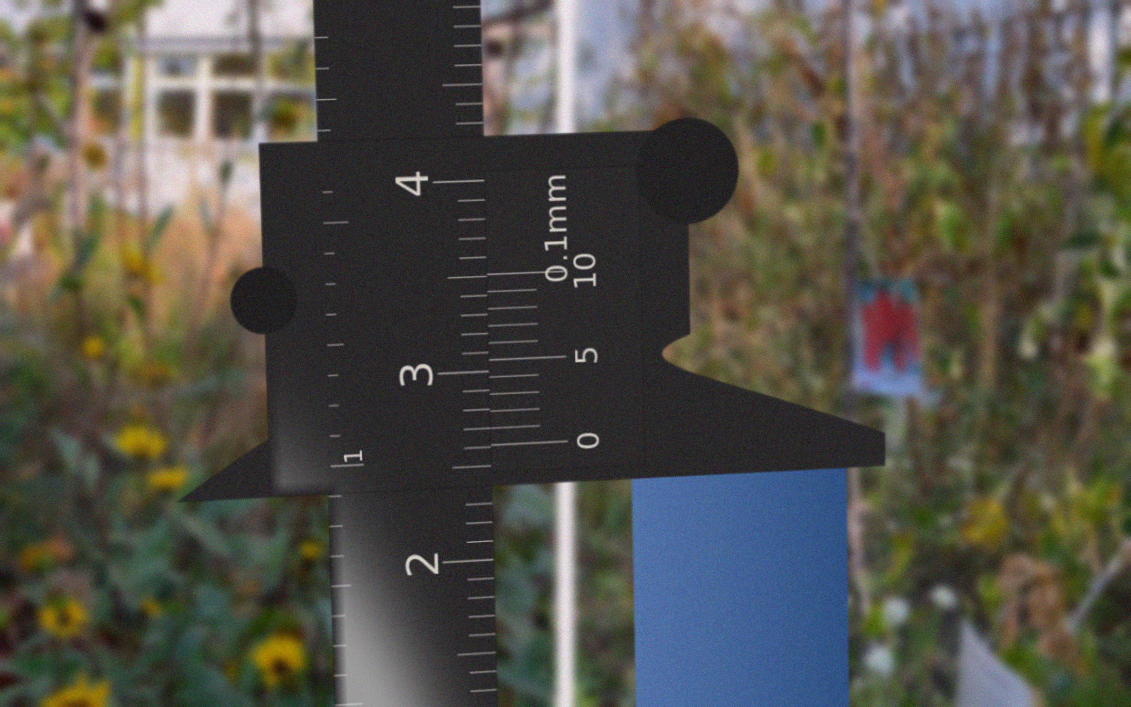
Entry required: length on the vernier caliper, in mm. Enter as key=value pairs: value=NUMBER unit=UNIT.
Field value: value=26.1 unit=mm
